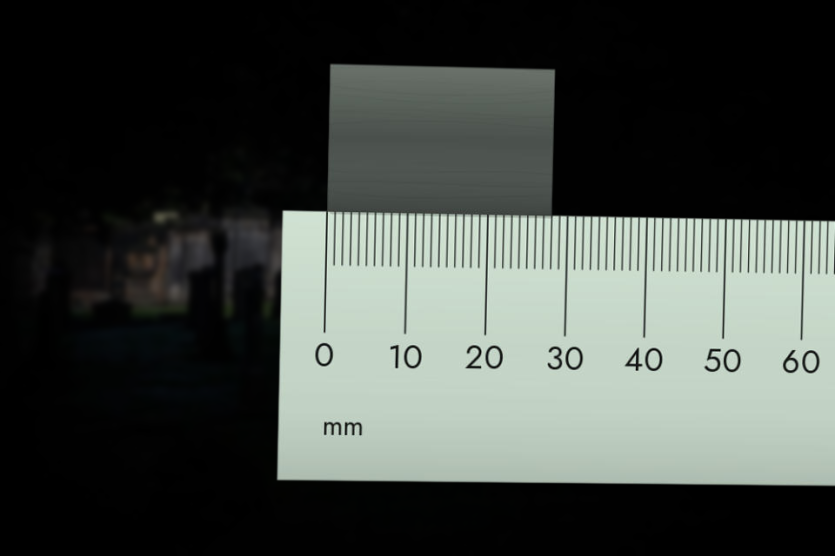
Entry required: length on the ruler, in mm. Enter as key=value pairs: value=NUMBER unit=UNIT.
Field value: value=28 unit=mm
